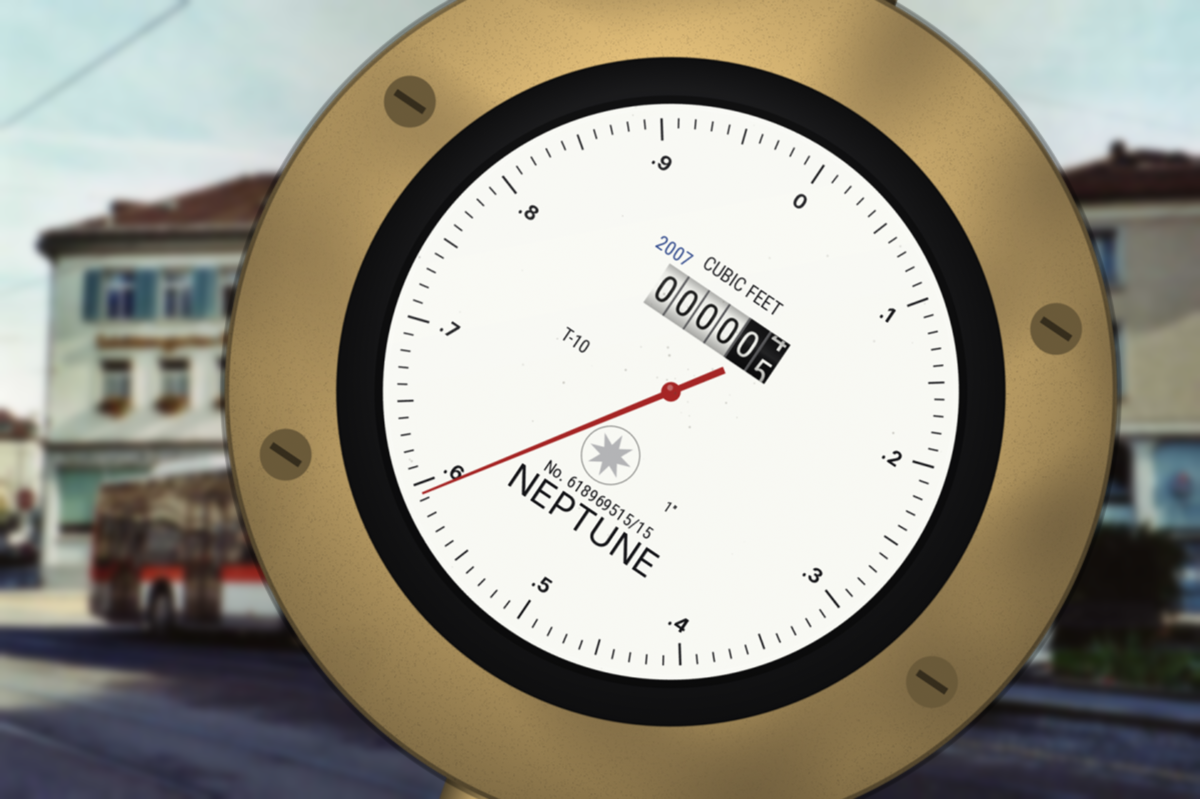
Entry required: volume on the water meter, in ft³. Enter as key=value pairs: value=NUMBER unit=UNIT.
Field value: value=4.59 unit=ft³
